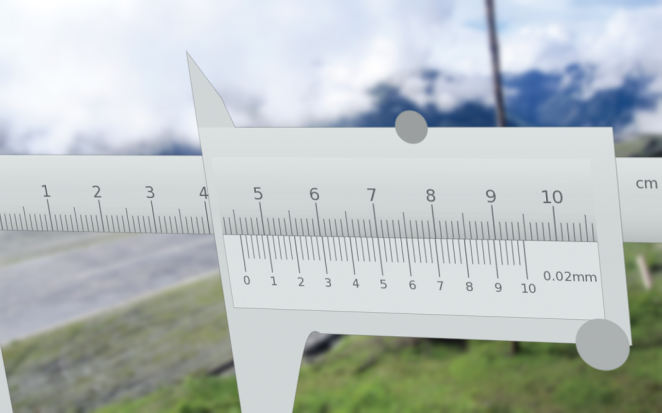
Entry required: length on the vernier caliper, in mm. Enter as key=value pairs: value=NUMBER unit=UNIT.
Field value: value=45.6 unit=mm
